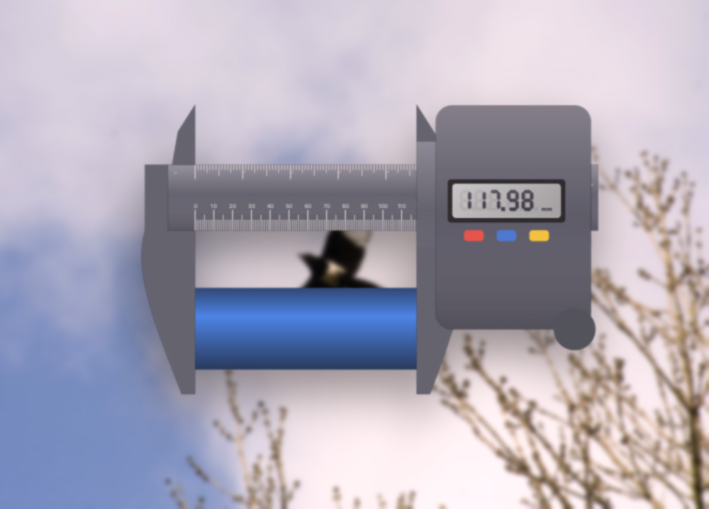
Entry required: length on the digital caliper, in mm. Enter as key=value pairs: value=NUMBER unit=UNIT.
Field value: value=117.98 unit=mm
